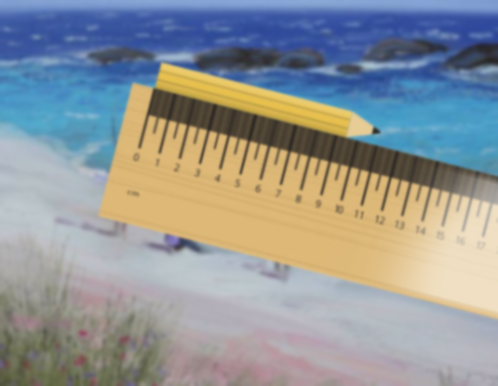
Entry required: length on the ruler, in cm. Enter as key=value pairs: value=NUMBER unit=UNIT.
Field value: value=11 unit=cm
